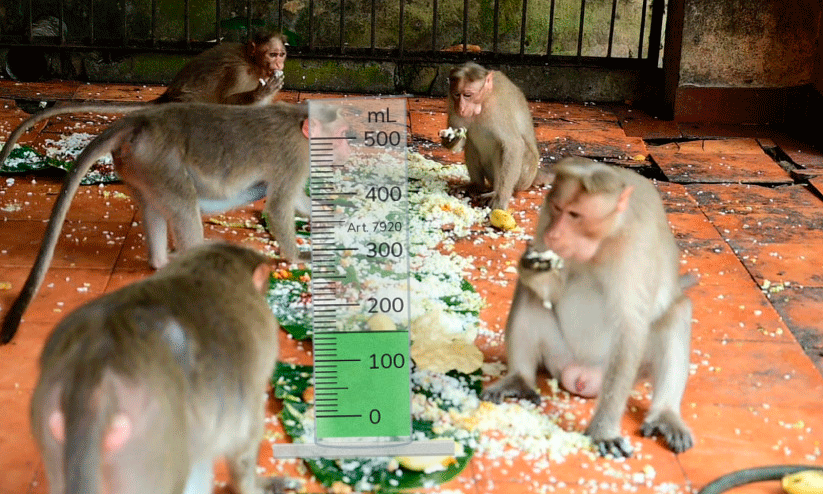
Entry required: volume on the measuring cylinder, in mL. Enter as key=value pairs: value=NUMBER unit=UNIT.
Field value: value=150 unit=mL
